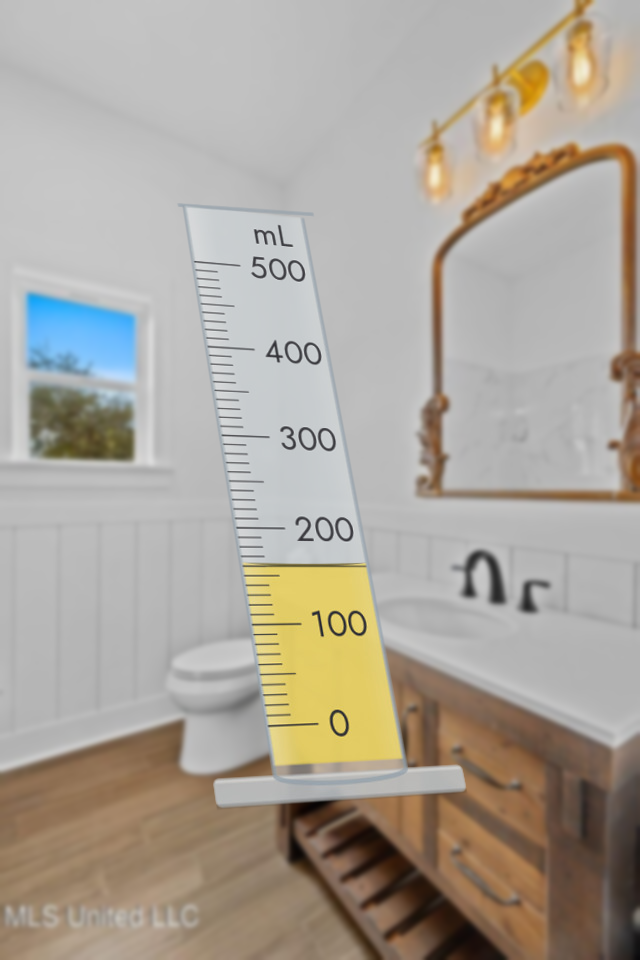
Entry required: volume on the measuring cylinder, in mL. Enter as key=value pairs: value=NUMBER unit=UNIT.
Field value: value=160 unit=mL
